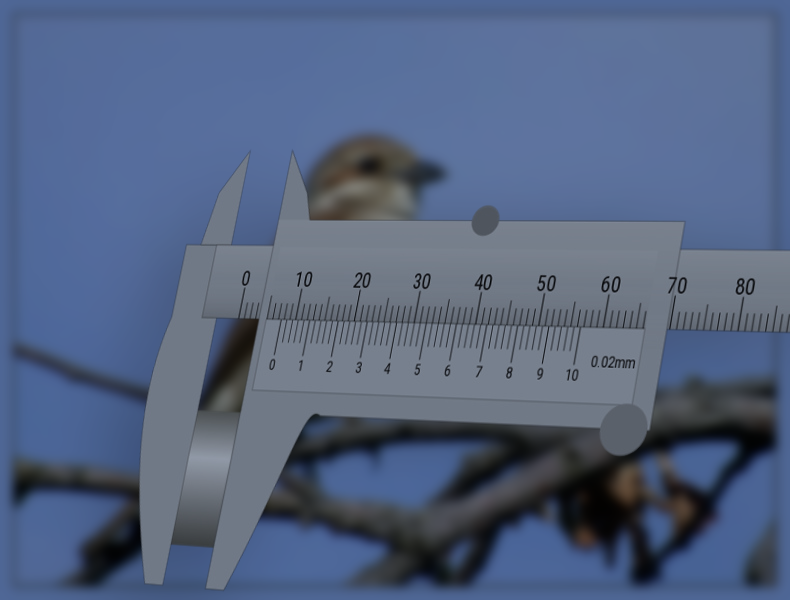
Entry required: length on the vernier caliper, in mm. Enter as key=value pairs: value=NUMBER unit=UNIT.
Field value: value=7.5 unit=mm
